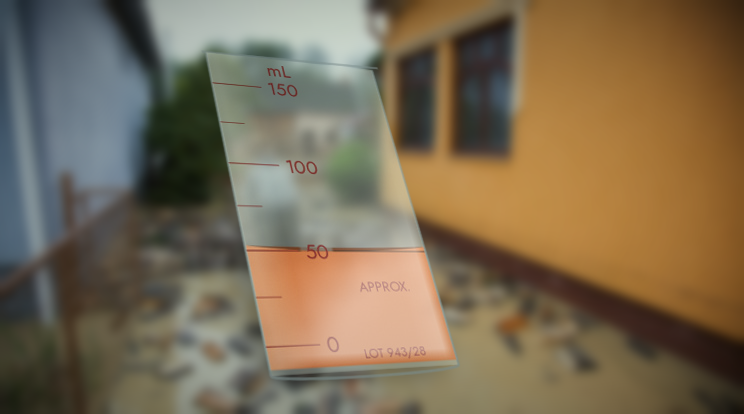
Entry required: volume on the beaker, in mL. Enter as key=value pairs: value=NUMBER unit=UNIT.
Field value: value=50 unit=mL
